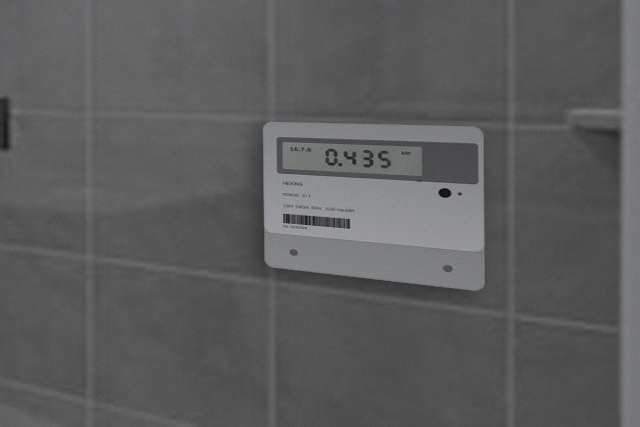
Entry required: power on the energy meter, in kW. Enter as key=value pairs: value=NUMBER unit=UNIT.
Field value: value=0.435 unit=kW
